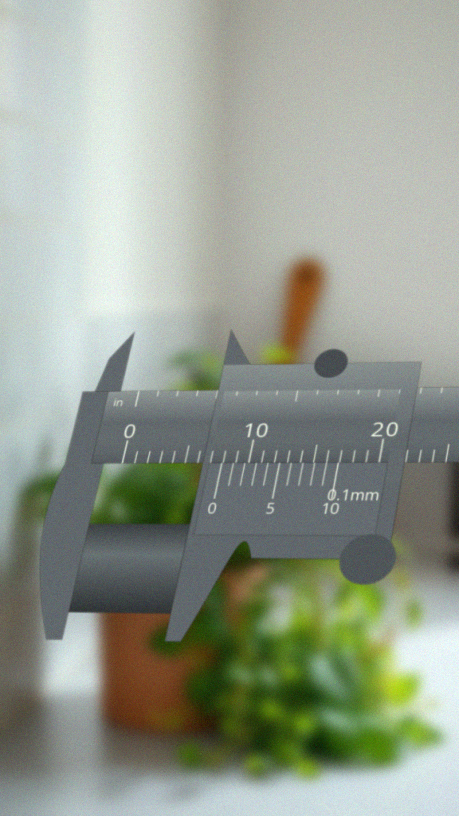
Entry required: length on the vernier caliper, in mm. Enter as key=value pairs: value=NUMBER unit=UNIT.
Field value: value=7.9 unit=mm
